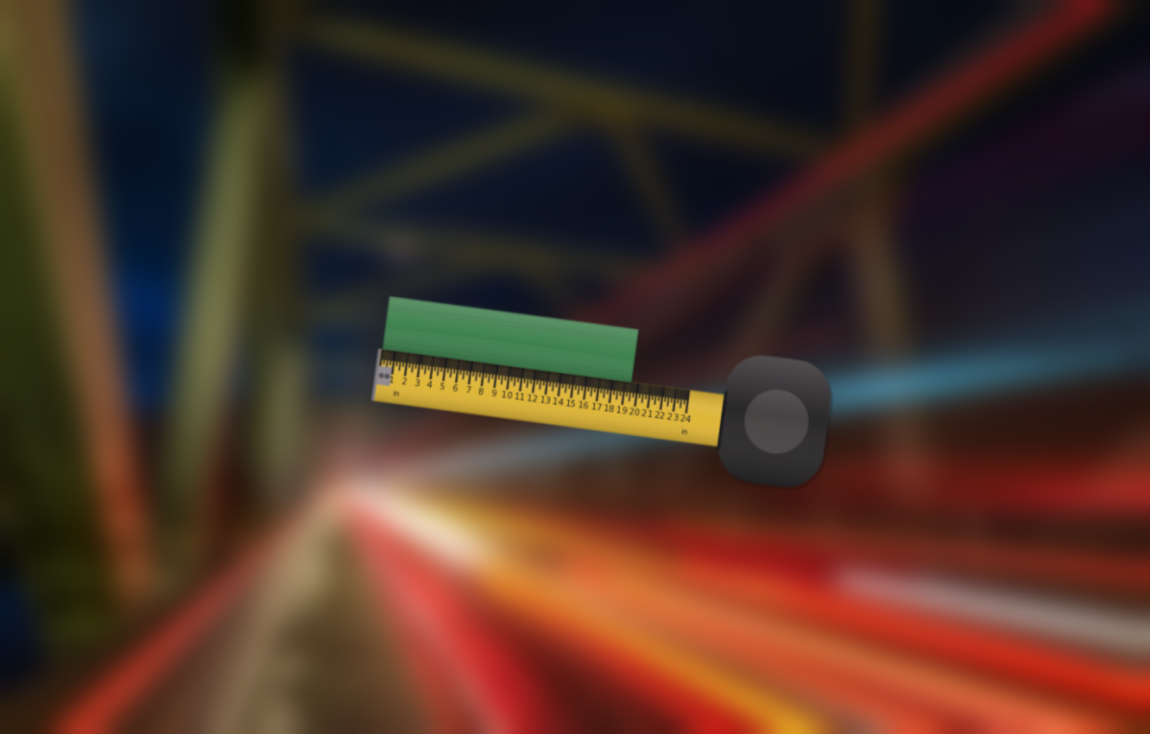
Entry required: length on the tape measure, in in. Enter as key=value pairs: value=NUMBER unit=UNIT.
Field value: value=19.5 unit=in
